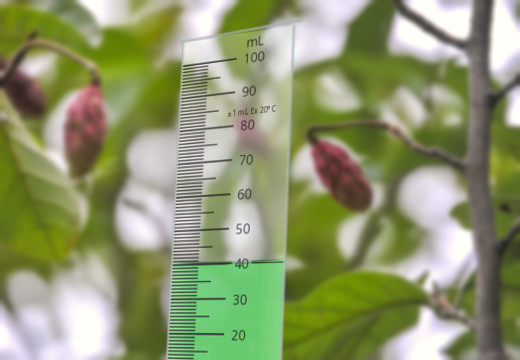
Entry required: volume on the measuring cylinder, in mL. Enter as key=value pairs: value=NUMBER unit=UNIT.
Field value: value=40 unit=mL
